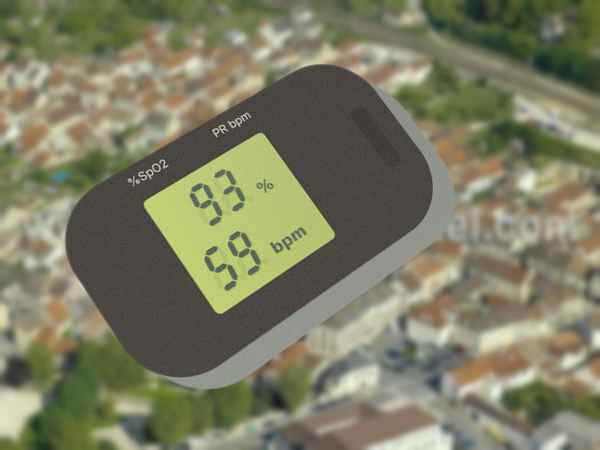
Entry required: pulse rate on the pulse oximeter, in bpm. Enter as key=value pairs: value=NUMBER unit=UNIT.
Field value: value=59 unit=bpm
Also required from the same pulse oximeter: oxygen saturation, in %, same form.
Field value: value=93 unit=%
